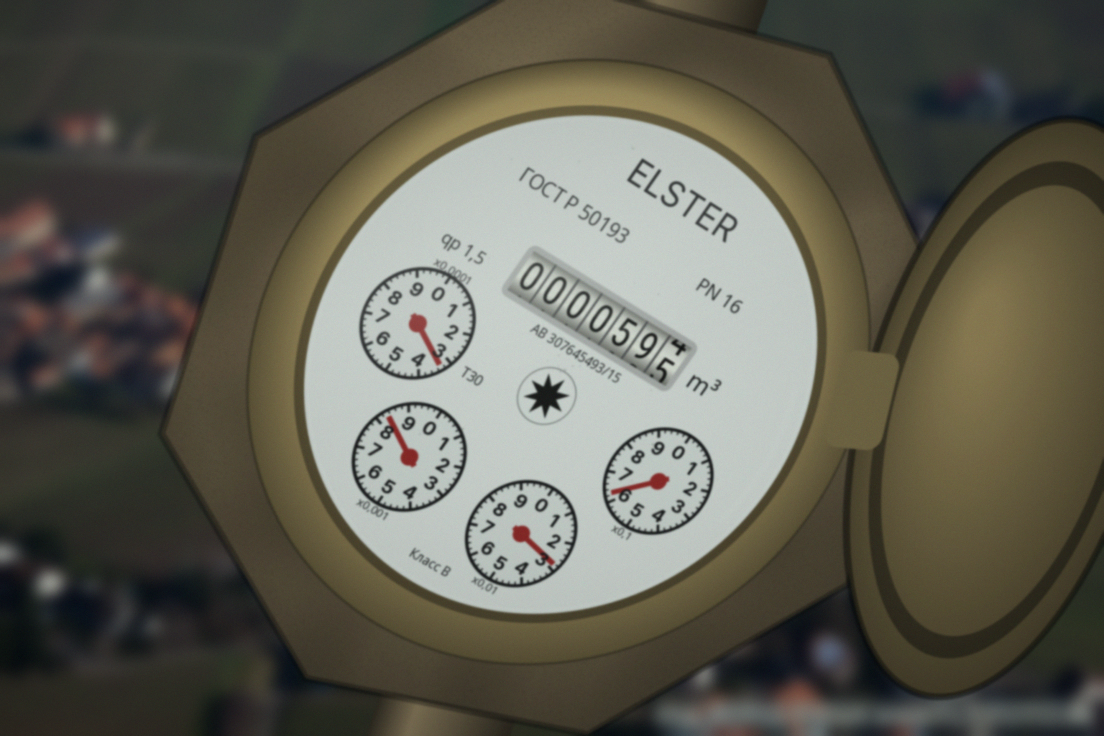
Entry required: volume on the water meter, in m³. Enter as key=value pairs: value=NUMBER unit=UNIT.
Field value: value=594.6283 unit=m³
